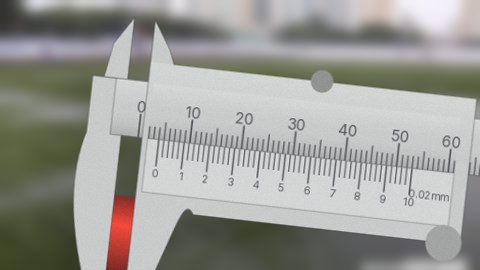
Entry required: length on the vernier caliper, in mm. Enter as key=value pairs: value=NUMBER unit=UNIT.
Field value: value=4.0 unit=mm
